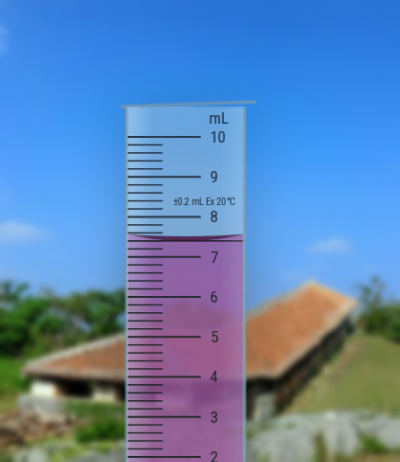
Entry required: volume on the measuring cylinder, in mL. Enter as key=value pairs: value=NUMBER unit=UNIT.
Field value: value=7.4 unit=mL
